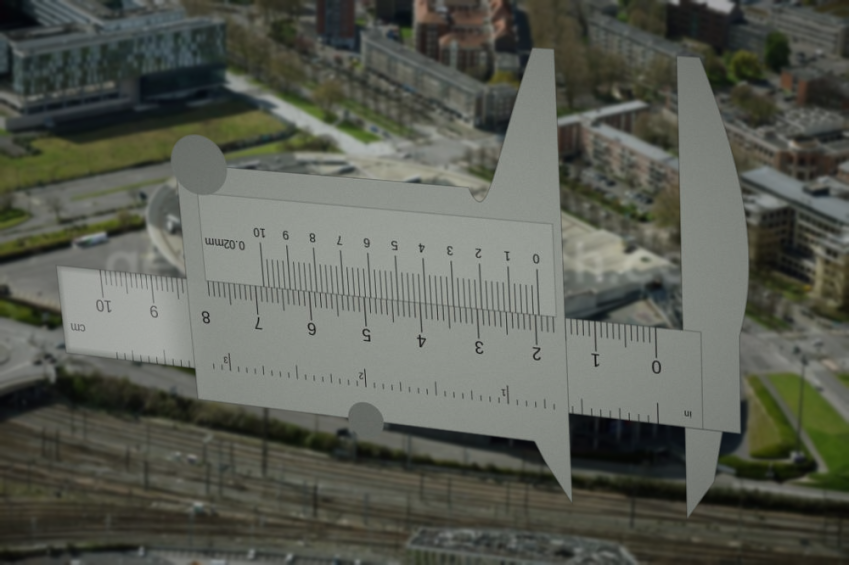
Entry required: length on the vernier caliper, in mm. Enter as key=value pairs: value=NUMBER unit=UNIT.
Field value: value=19.4 unit=mm
